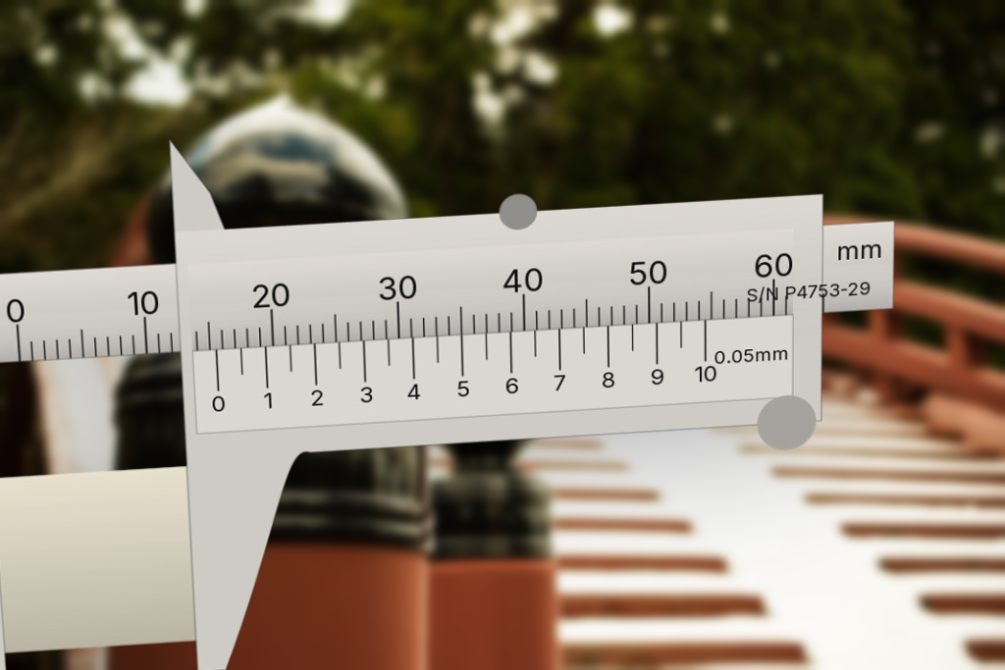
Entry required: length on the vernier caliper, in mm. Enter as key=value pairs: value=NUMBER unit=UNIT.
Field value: value=15.5 unit=mm
